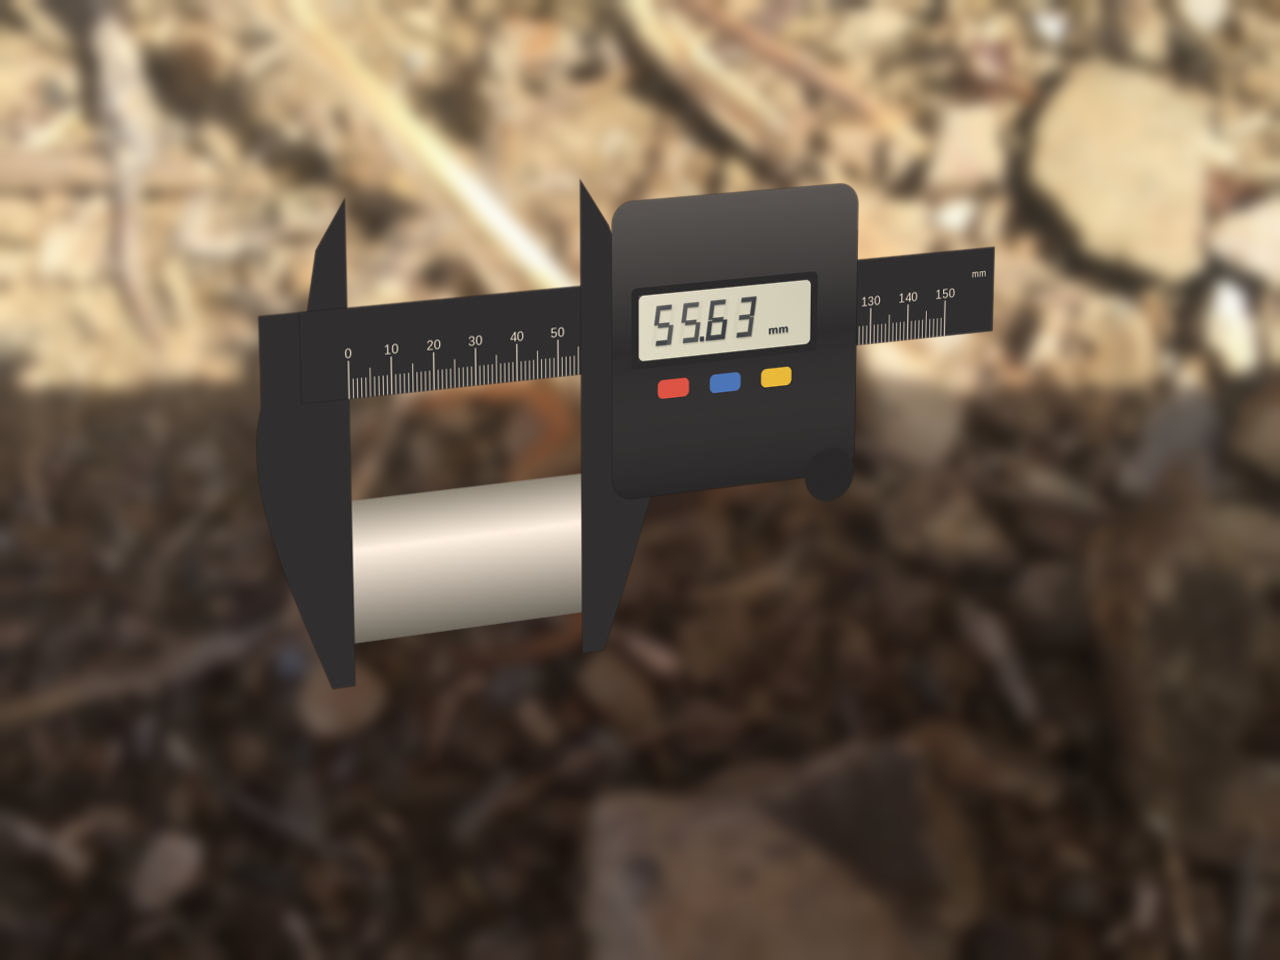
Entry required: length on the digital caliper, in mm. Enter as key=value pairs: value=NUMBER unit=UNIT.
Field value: value=55.63 unit=mm
